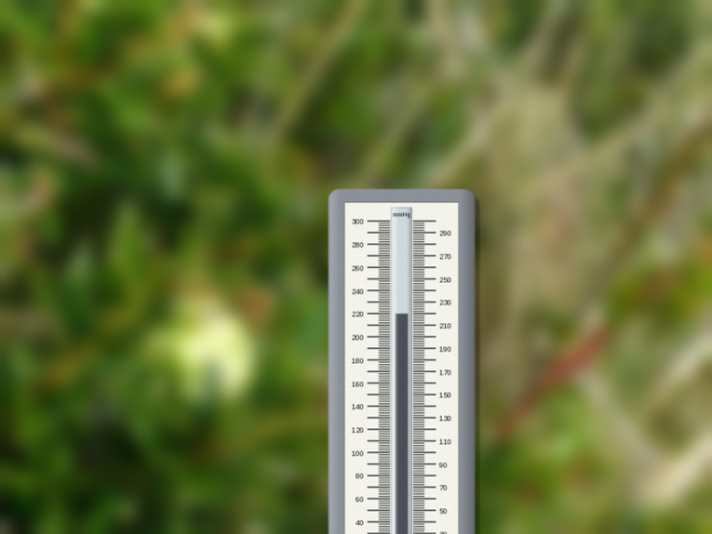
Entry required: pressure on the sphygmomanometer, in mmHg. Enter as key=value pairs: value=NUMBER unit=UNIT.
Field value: value=220 unit=mmHg
